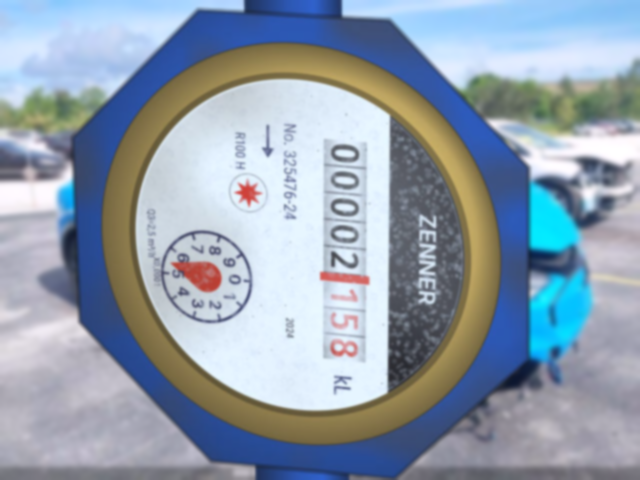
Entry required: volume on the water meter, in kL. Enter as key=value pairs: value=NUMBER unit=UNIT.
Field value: value=2.1585 unit=kL
